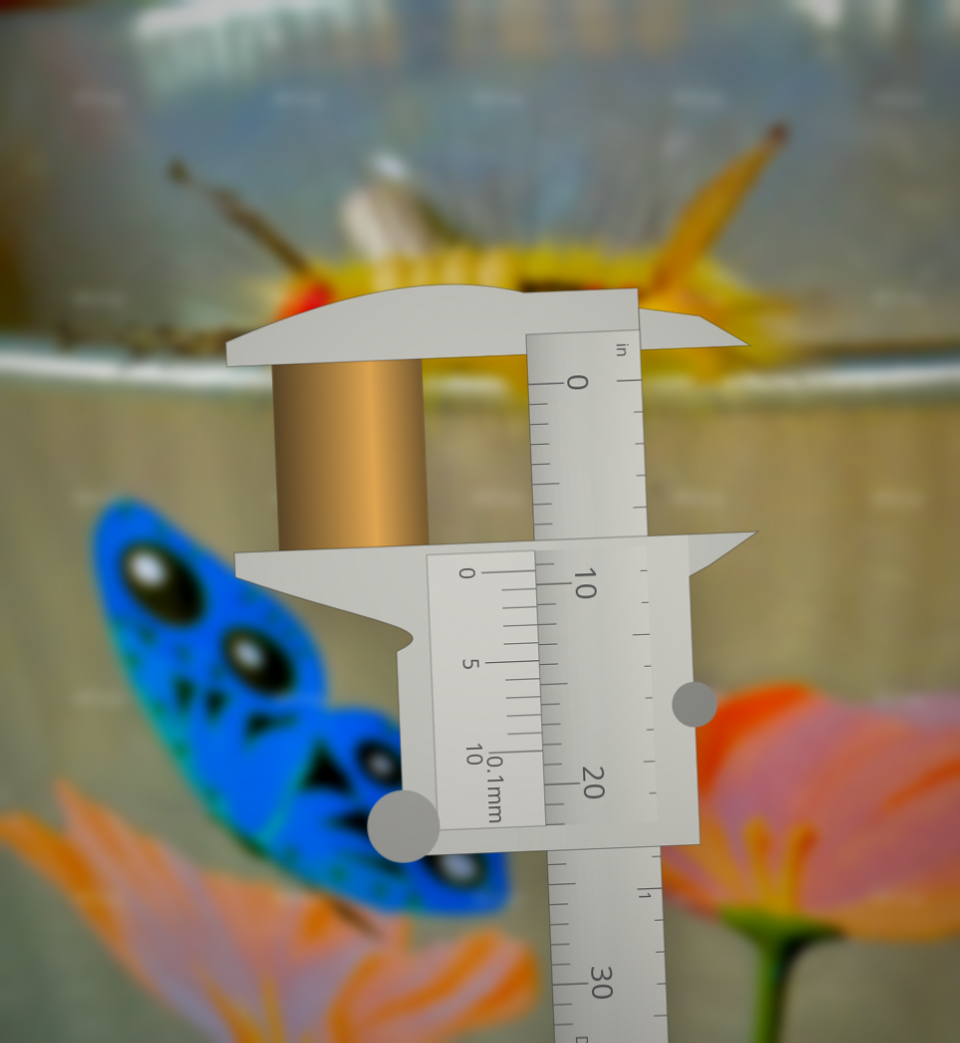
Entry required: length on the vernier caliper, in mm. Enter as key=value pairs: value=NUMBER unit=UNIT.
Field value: value=9.3 unit=mm
